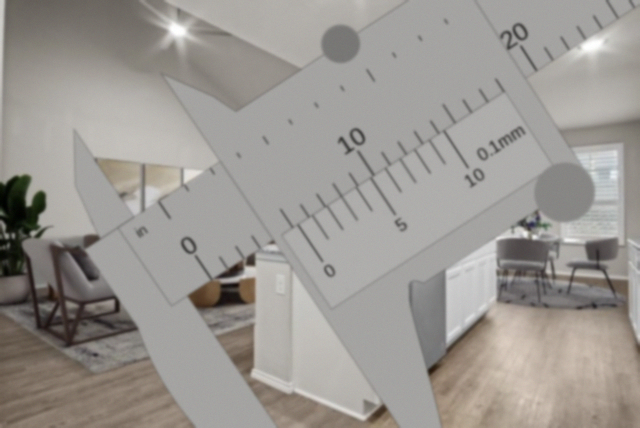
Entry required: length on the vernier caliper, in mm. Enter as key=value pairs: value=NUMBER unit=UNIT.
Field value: value=5.3 unit=mm
